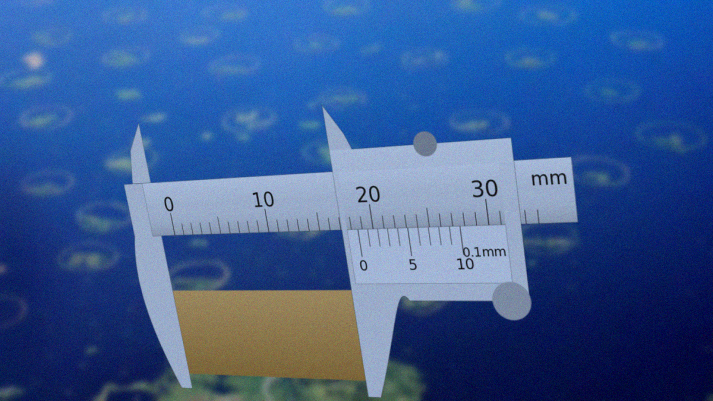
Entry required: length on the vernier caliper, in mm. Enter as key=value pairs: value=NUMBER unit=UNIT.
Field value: value=18.6 unit=mm
